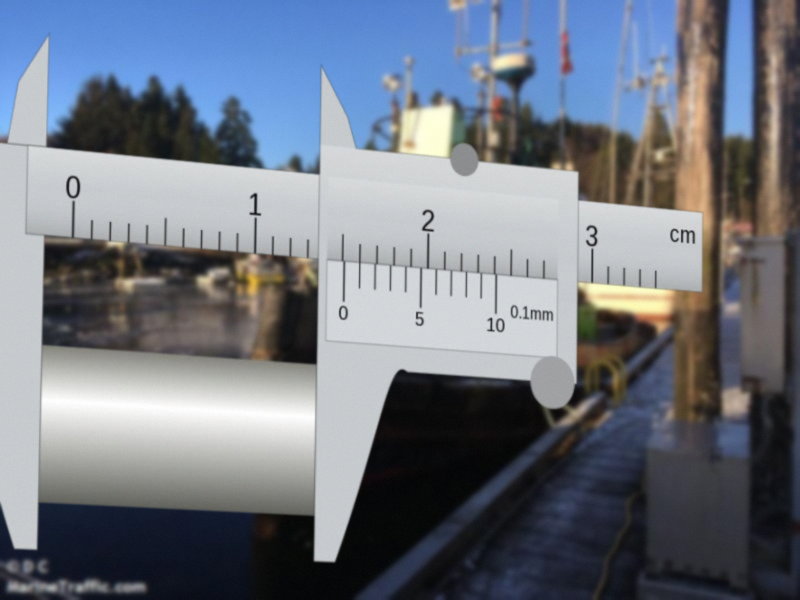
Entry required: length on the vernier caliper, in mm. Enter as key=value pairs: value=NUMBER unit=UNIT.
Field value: value=15.1 unit=mm
